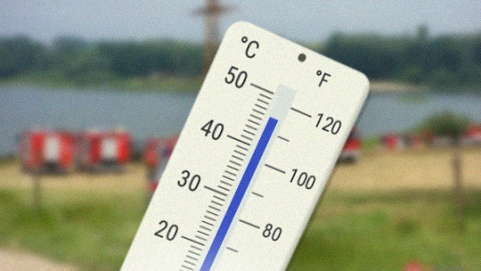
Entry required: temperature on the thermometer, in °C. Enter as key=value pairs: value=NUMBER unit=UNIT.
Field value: value=46 unit=°C
